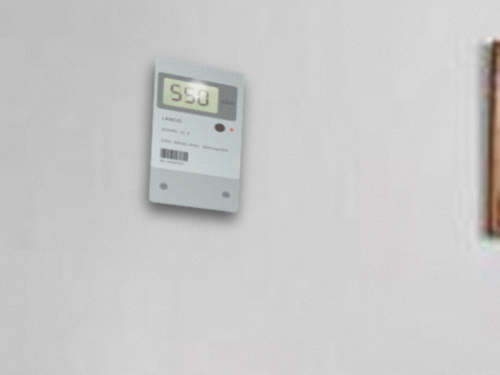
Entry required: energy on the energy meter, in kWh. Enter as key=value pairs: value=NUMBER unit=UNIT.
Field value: value=550 unit=kWh
